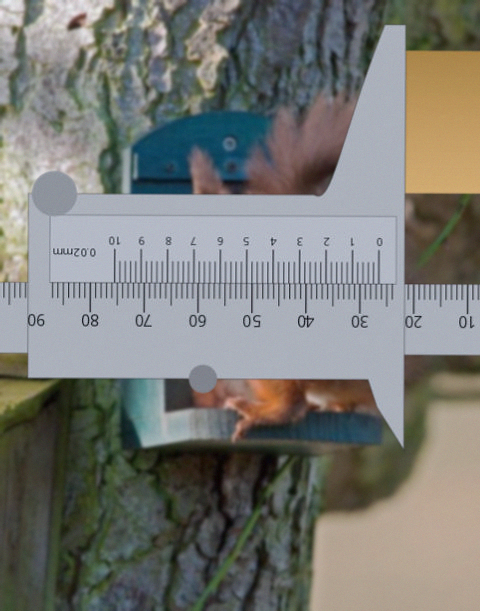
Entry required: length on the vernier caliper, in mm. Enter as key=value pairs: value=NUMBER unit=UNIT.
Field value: value=26.5 unit=mm
